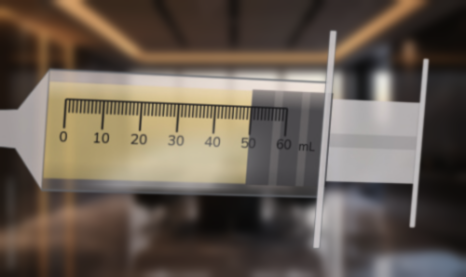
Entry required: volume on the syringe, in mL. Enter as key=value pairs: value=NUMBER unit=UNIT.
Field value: value=50 unit=mL
